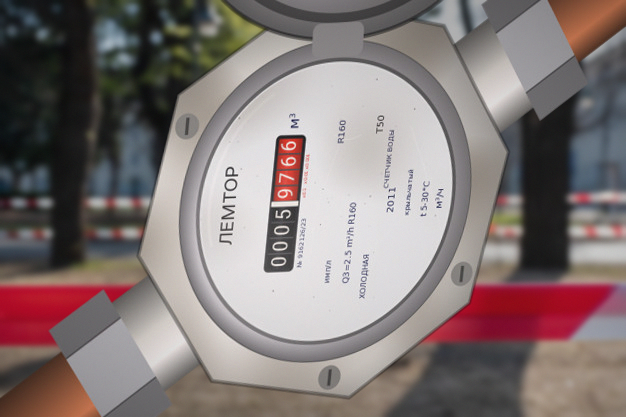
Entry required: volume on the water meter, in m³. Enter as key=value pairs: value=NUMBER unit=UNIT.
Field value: value=5.9766 unit=m³
